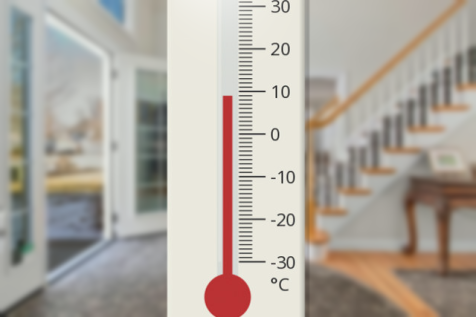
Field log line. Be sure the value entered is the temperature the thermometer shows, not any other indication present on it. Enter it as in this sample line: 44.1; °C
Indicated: 9; °C
